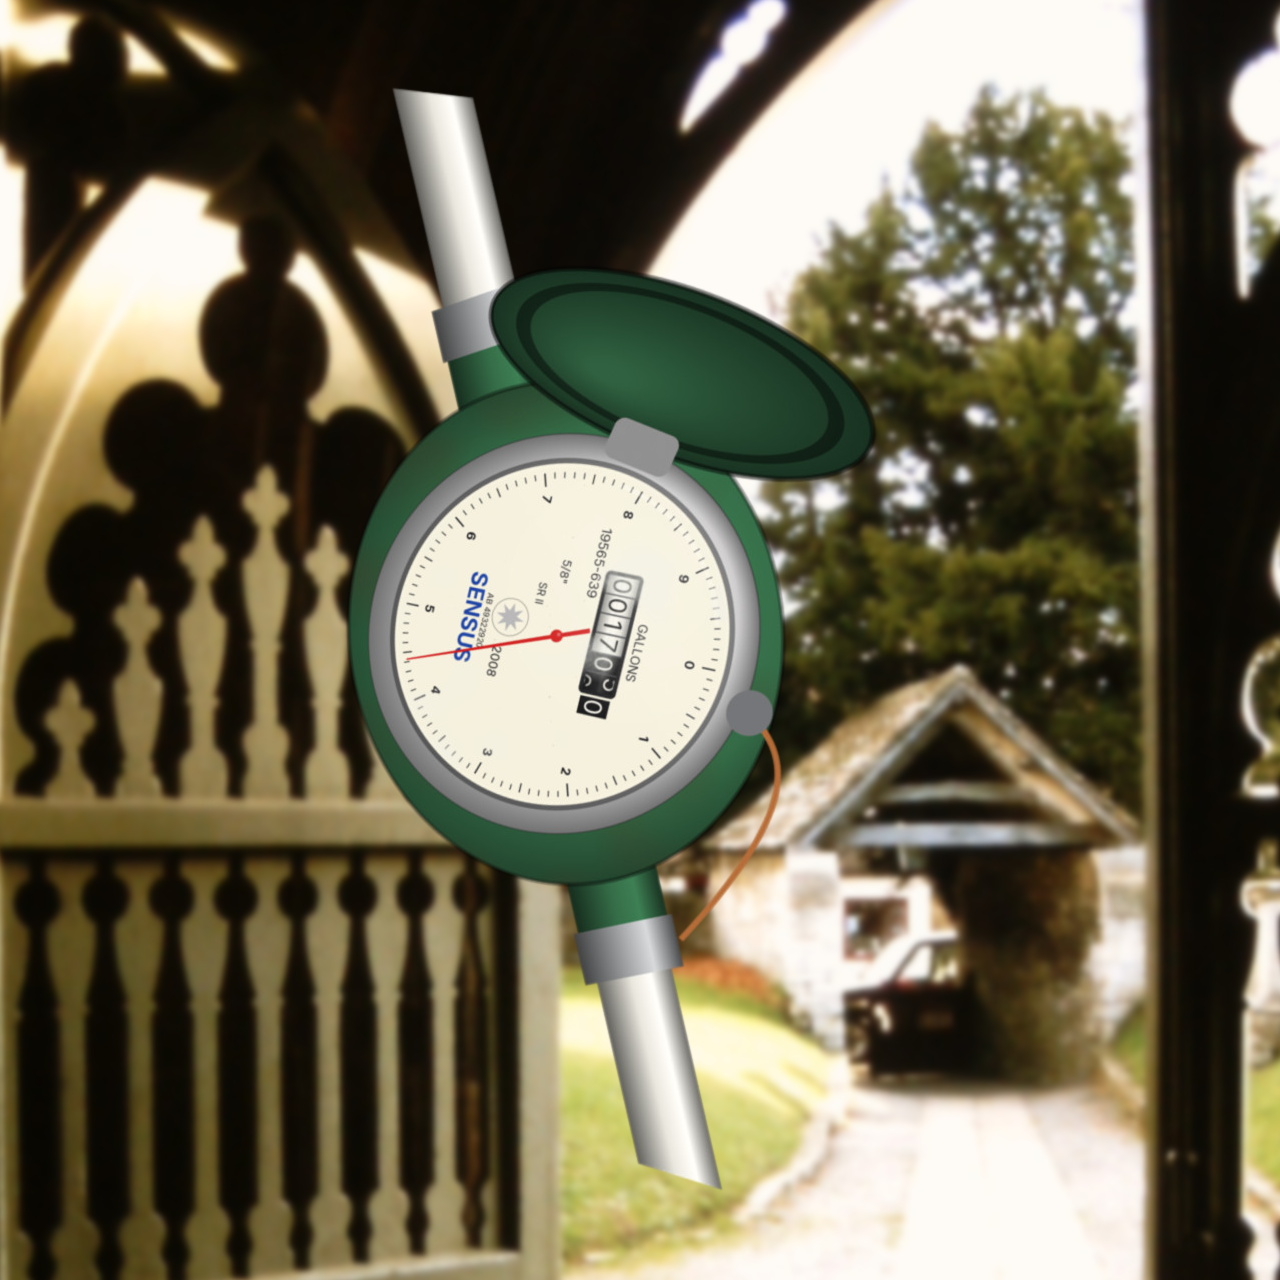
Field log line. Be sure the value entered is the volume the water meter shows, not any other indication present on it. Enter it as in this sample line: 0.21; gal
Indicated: 17054.4; gal
